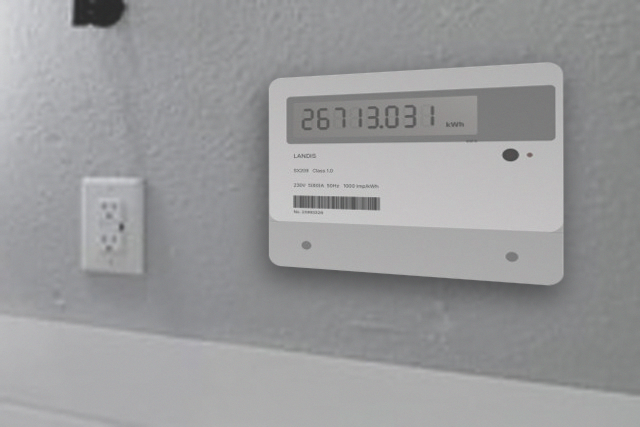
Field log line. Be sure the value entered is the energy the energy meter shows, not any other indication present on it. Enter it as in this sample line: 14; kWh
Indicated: 26713.031; kWh
